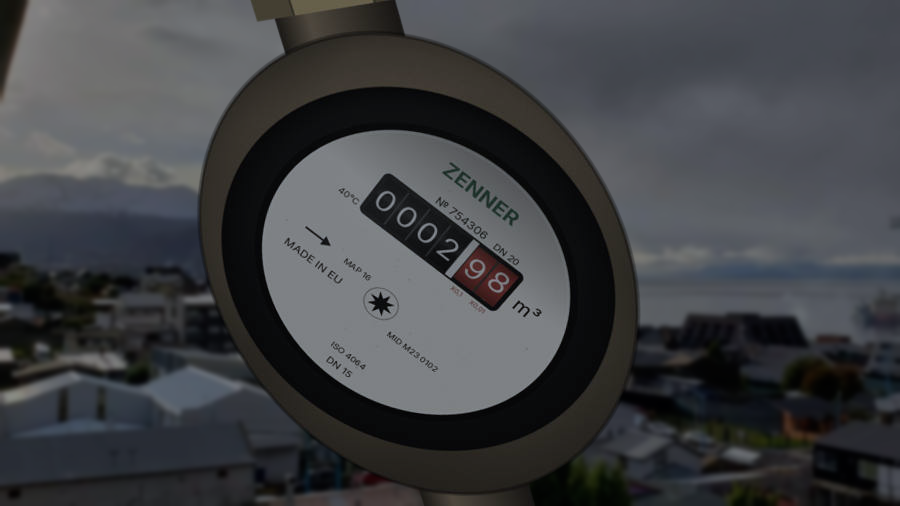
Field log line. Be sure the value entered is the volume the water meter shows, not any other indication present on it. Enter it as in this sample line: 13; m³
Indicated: 2.98; m³
